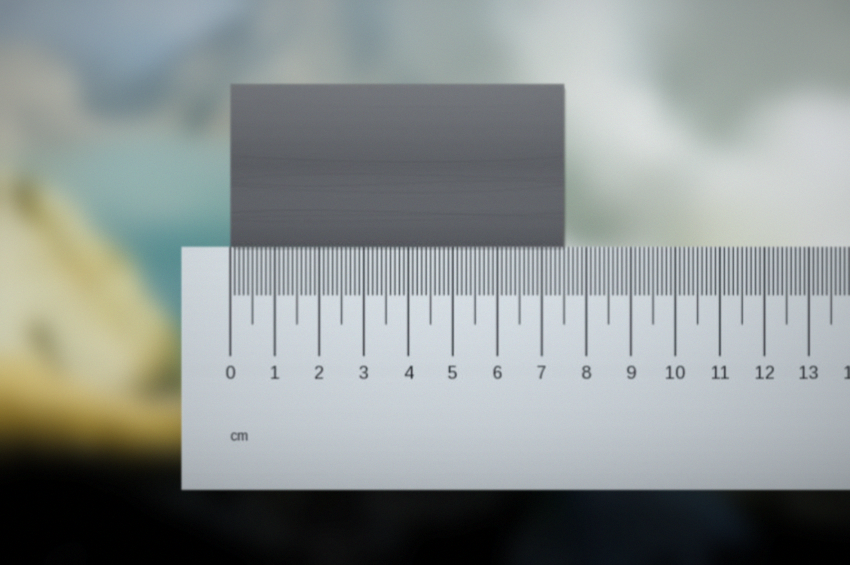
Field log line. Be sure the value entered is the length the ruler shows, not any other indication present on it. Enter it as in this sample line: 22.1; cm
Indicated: 7.5; cm
